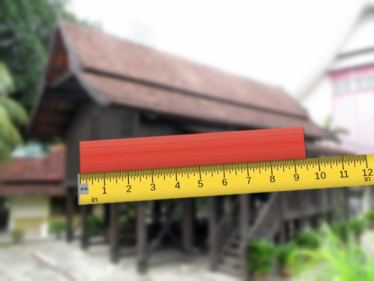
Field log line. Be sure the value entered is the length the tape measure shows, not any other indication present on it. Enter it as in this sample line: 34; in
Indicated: 9.5; in
